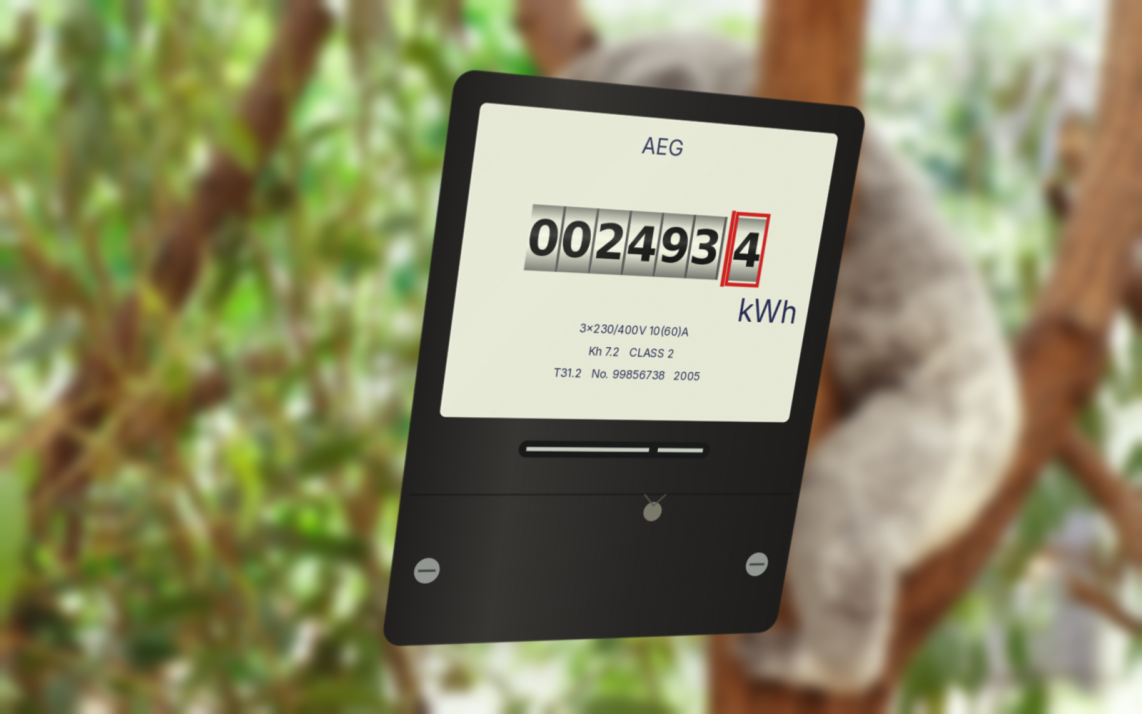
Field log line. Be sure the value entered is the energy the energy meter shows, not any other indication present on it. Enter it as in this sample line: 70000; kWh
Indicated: 2493.4; kWh
